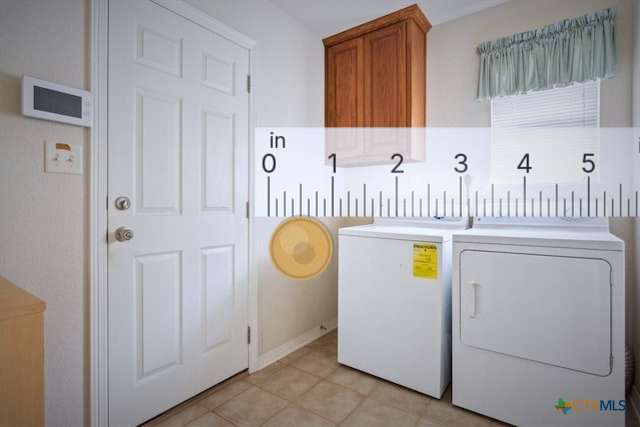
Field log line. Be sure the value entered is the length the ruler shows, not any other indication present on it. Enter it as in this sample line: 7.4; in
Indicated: 1; in
